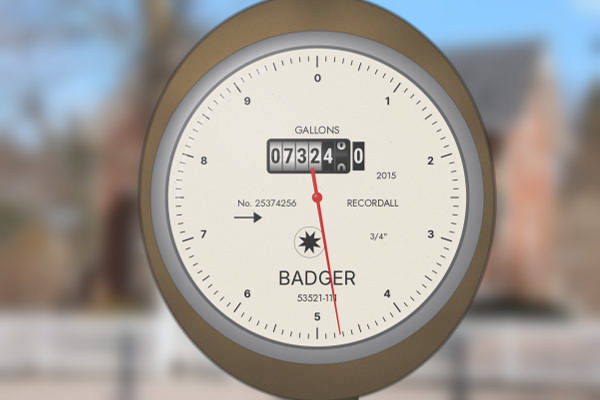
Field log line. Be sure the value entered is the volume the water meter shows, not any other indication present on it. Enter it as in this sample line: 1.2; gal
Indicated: 732484.7; gal
